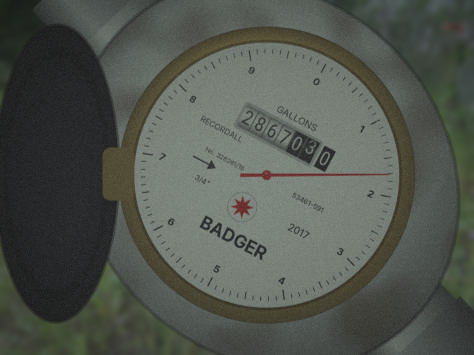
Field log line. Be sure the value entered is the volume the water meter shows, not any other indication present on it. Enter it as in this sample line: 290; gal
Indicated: 2867031.7; gal
